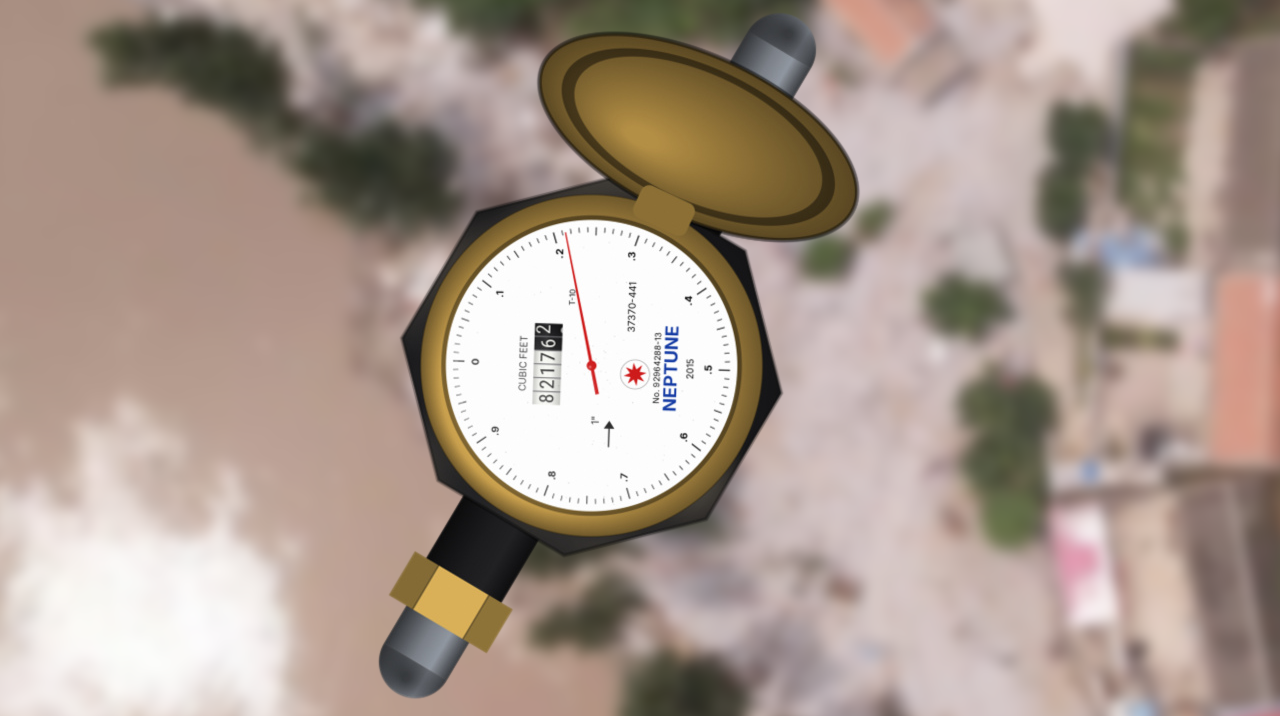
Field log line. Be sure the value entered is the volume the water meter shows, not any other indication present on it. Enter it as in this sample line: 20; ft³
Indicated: 821762.21; ft³
